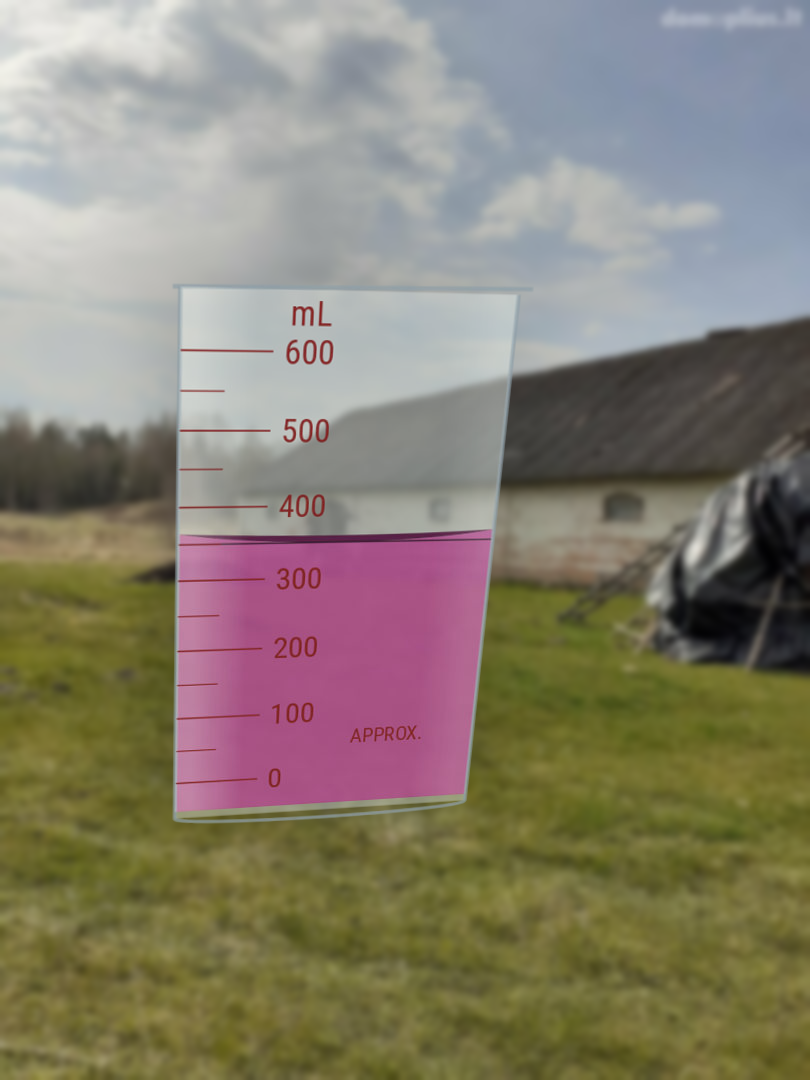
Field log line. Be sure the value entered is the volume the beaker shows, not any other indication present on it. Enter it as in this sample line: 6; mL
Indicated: 350; mL
